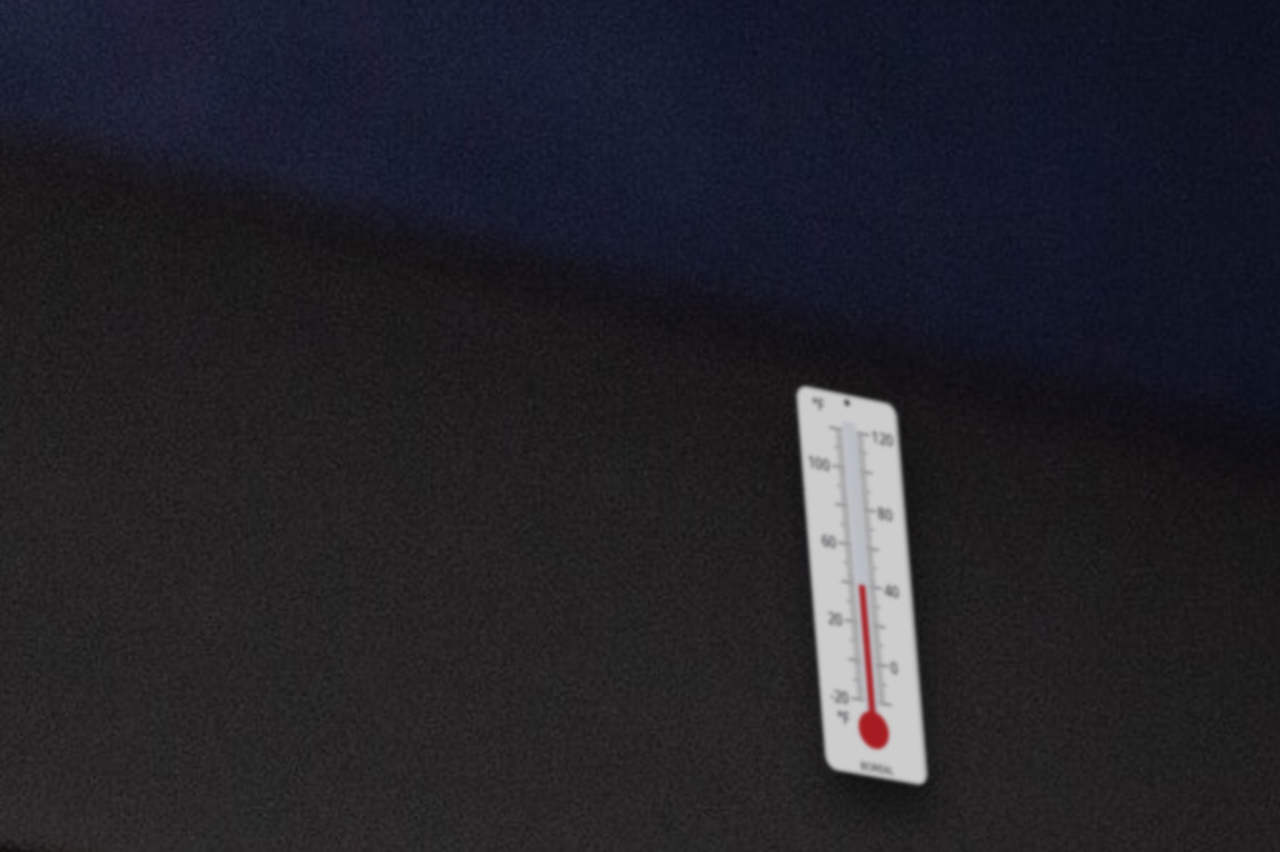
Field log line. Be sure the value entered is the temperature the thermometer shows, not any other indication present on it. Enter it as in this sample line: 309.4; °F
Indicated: 40; °F
